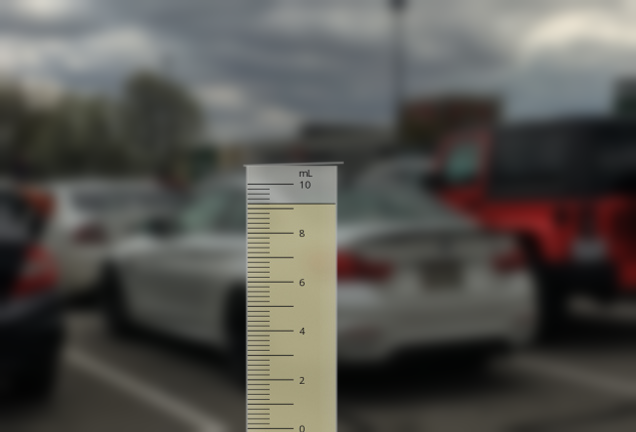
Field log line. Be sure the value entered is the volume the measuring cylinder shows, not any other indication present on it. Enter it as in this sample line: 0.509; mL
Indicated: 9.2; mL
